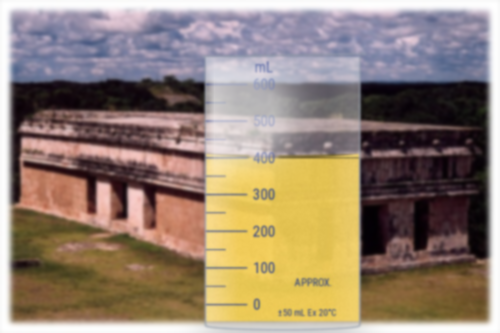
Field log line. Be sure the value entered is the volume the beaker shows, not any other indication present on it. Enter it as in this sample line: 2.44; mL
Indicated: 400; mL
